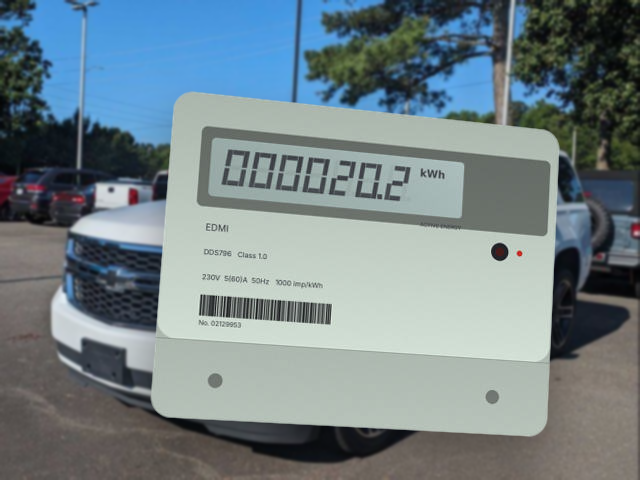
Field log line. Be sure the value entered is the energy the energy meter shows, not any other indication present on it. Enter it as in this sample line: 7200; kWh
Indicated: 20.2; kWh
